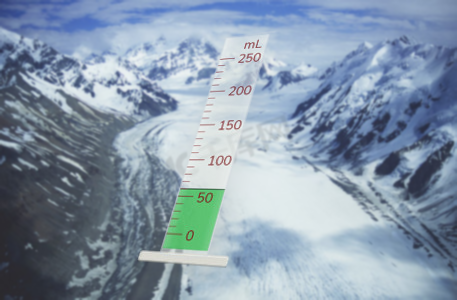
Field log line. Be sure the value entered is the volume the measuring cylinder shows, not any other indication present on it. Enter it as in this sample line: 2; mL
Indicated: 60; mL
